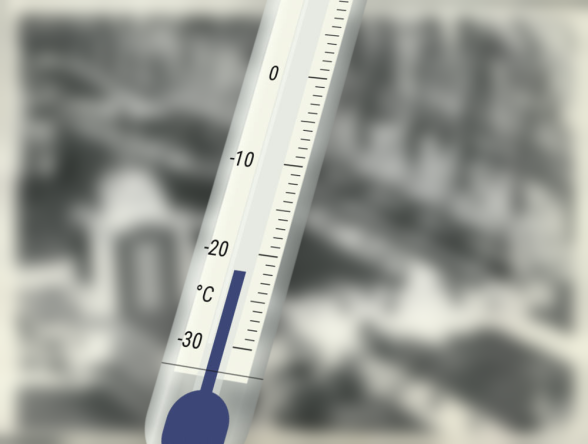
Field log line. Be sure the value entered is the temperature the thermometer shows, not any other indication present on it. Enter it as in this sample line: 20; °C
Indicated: -22; °C
